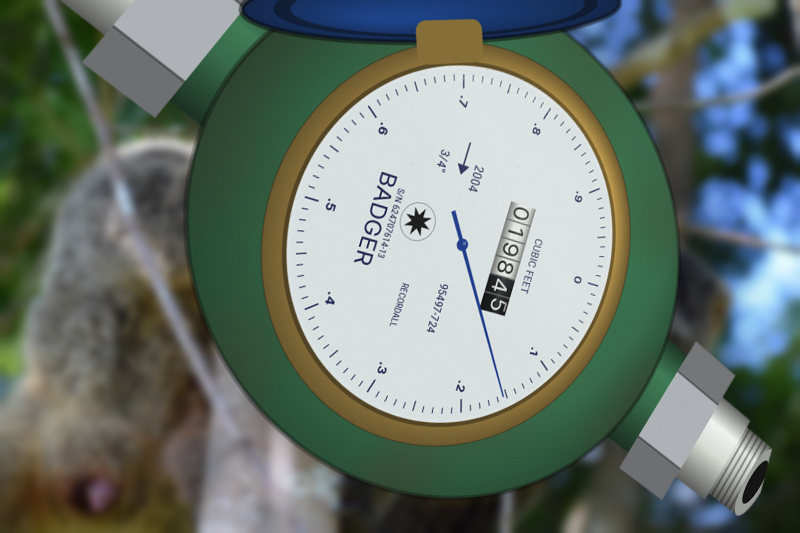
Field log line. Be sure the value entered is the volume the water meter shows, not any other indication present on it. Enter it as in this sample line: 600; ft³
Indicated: 19845.15; ft³
